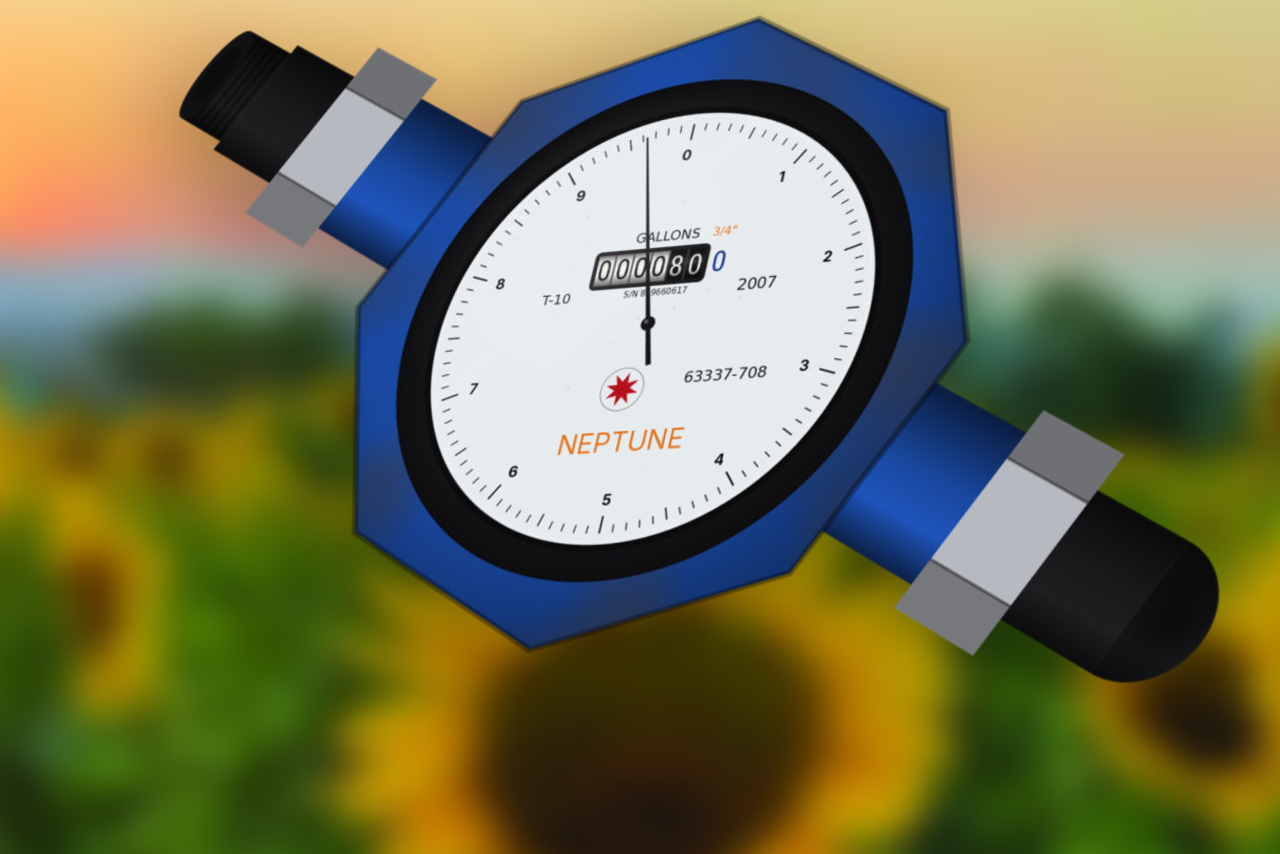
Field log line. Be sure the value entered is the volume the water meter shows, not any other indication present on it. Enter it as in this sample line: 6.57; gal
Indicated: 799.6; gal
